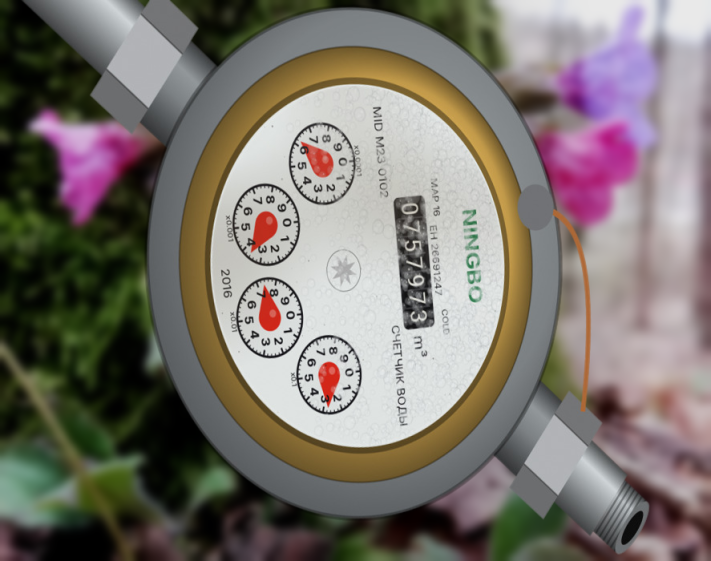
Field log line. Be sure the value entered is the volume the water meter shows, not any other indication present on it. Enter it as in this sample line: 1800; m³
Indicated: 757973.2736; m³
